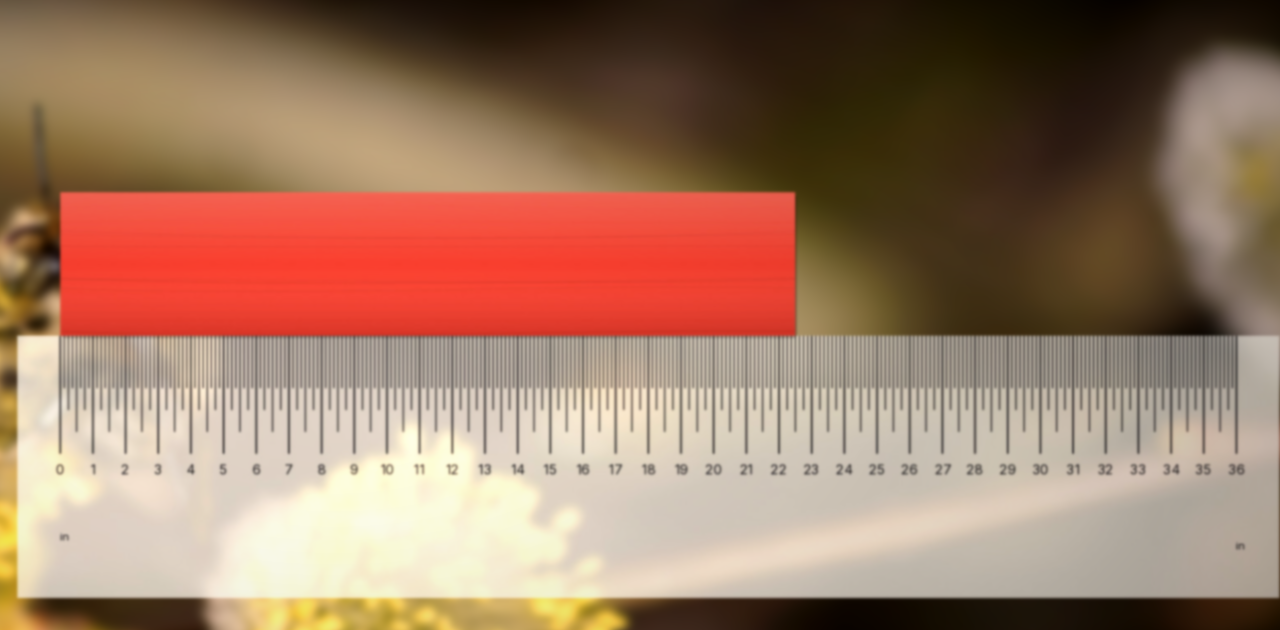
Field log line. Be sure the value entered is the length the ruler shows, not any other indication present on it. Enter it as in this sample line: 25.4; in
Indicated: 22.5; in
